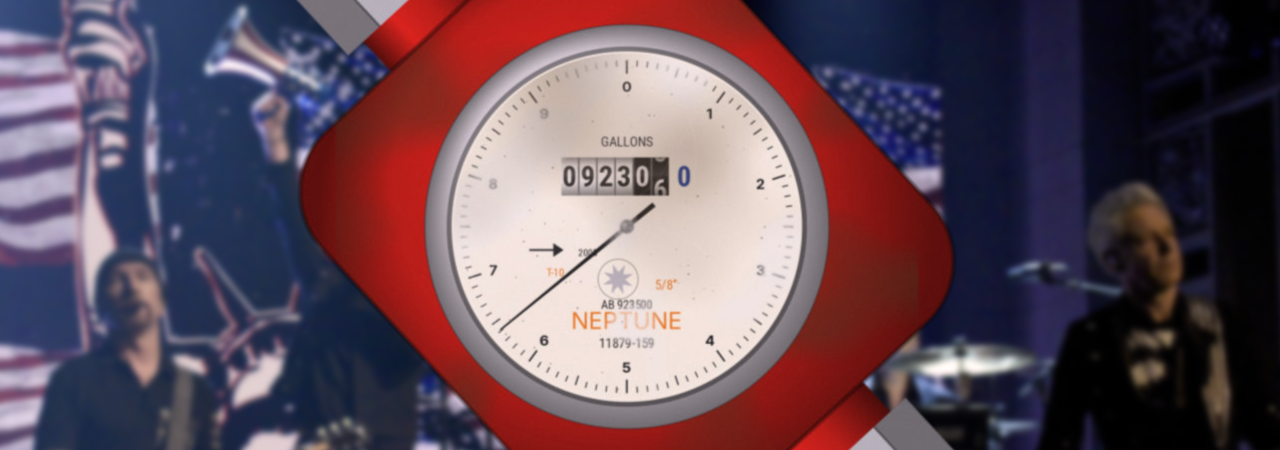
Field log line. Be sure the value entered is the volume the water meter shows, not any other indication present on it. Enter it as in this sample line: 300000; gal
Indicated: 923056.4; gal
